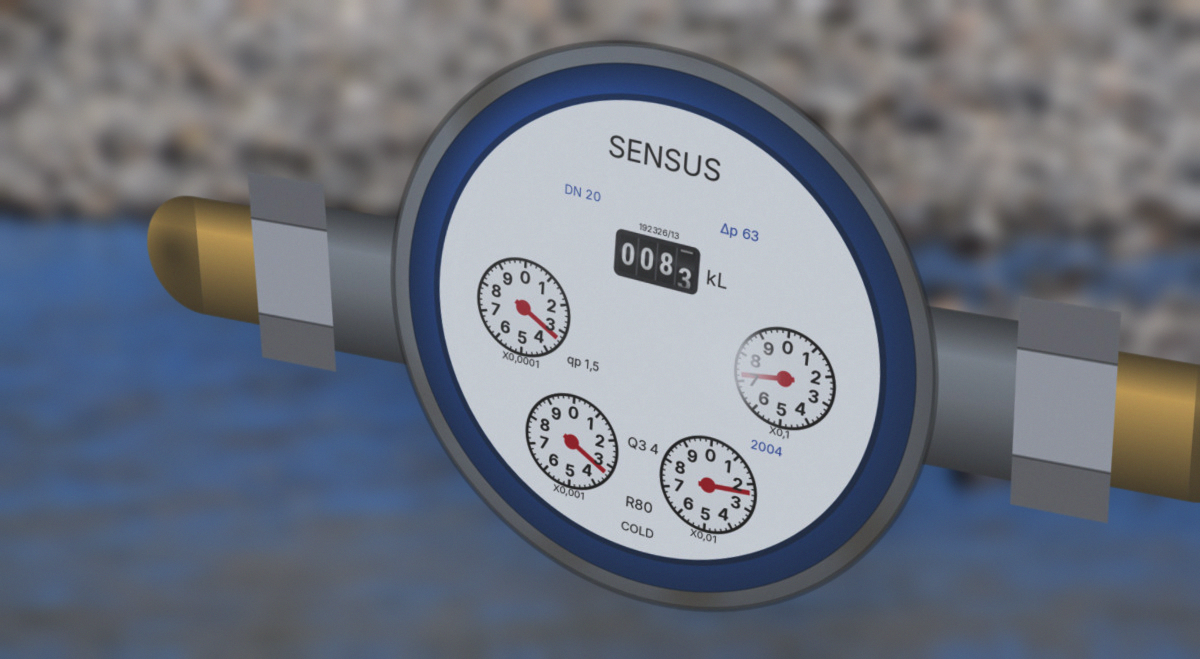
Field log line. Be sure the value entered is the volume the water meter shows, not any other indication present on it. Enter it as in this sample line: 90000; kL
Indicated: 82.7233; kL
